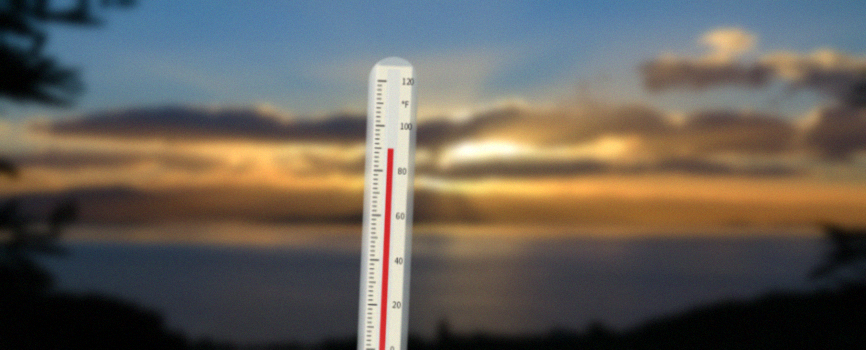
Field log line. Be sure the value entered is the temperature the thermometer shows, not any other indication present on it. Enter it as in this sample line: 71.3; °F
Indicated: 90; °F
